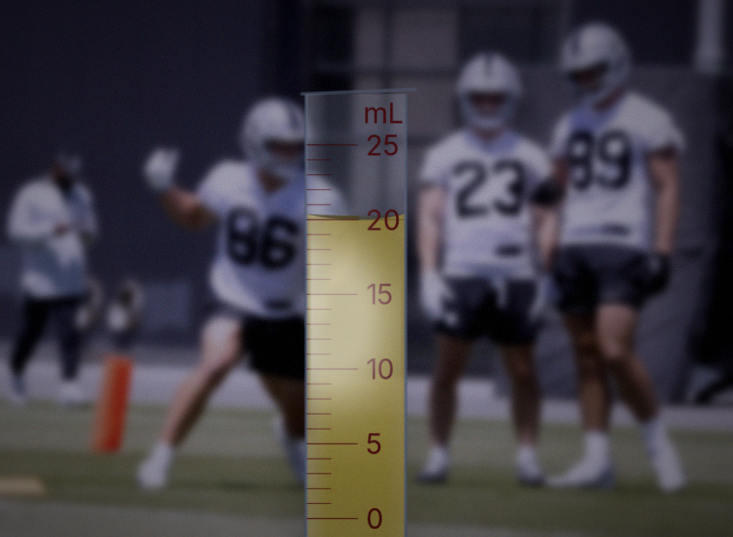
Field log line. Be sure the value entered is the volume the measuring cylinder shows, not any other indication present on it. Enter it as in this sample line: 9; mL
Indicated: 20; mL
